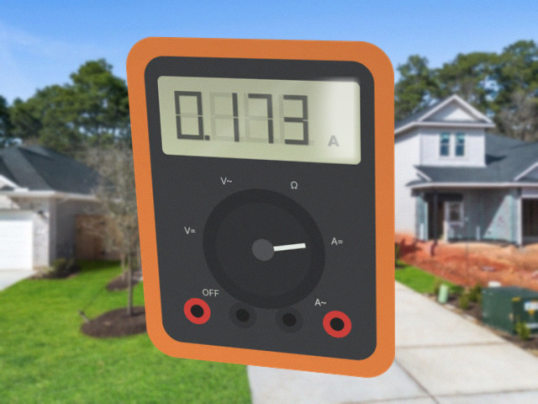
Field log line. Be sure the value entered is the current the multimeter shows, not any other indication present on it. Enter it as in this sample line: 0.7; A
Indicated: 0.173; A
